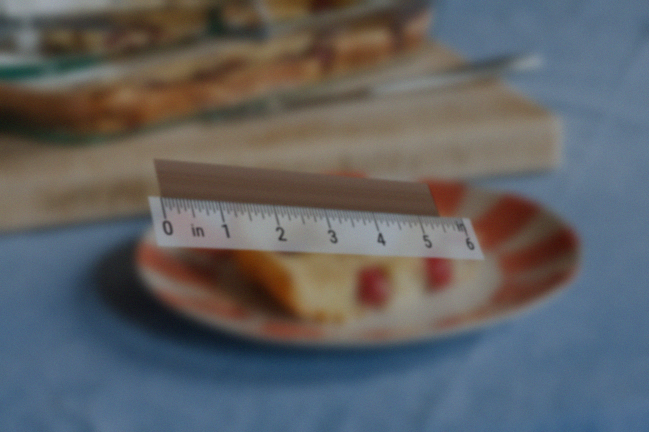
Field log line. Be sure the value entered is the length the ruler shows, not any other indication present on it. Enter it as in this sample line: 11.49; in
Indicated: 5.5; in
